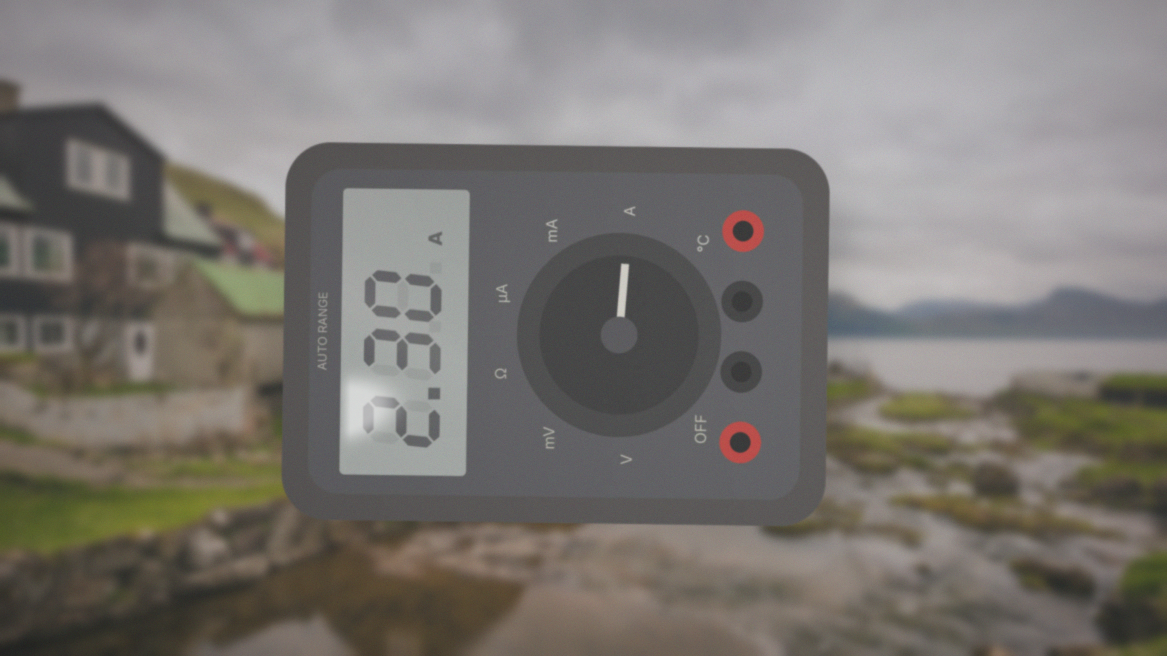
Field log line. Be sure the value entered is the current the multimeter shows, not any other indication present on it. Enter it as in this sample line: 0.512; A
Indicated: 2.30; A
